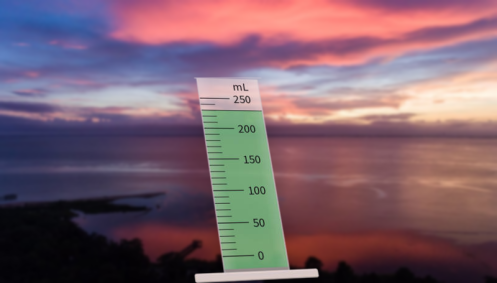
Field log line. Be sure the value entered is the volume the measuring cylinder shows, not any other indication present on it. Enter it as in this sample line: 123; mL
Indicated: 230; mL
